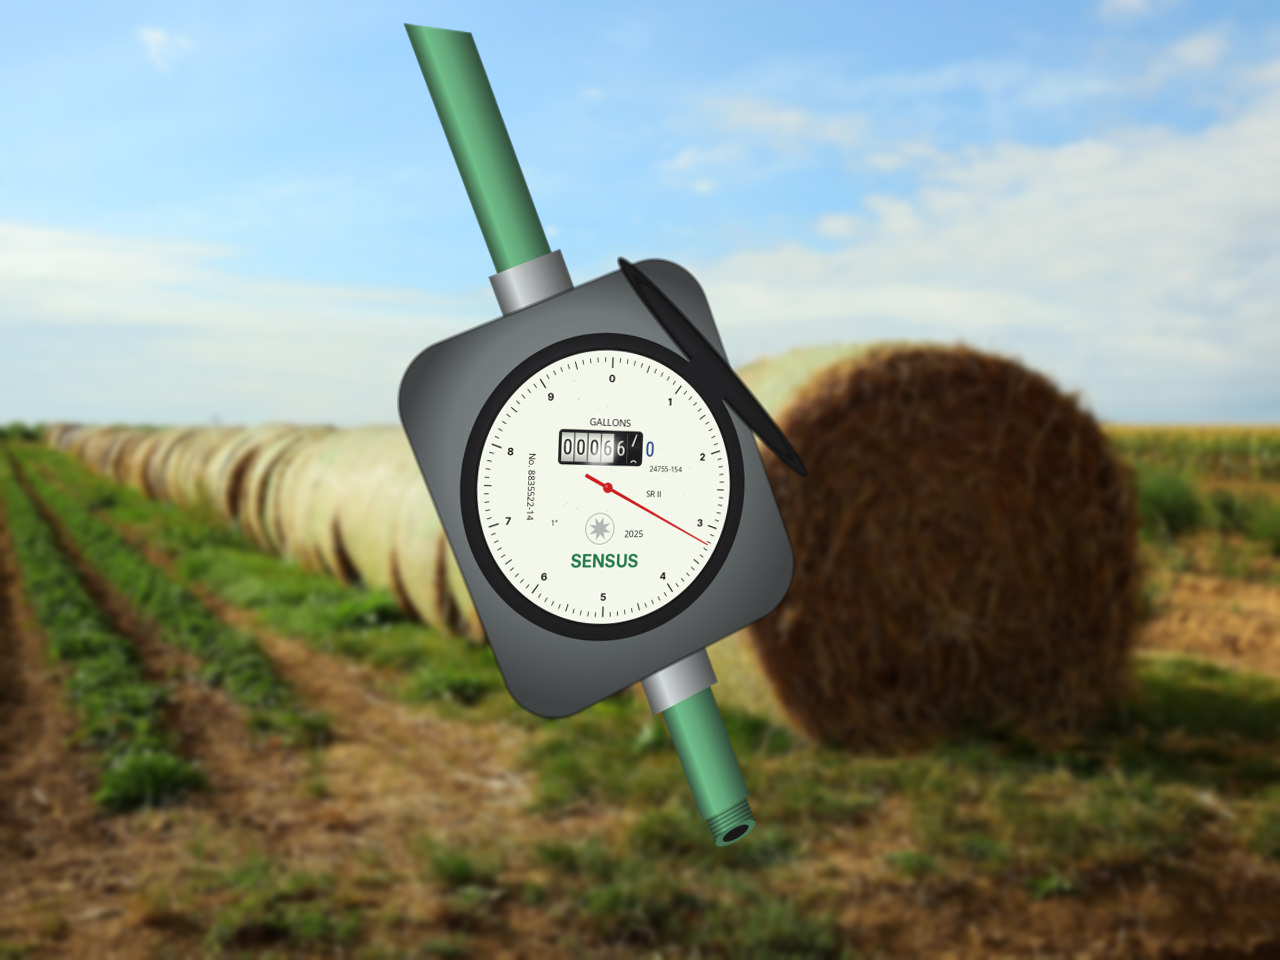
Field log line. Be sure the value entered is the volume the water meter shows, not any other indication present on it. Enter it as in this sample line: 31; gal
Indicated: 6673.2; gal
